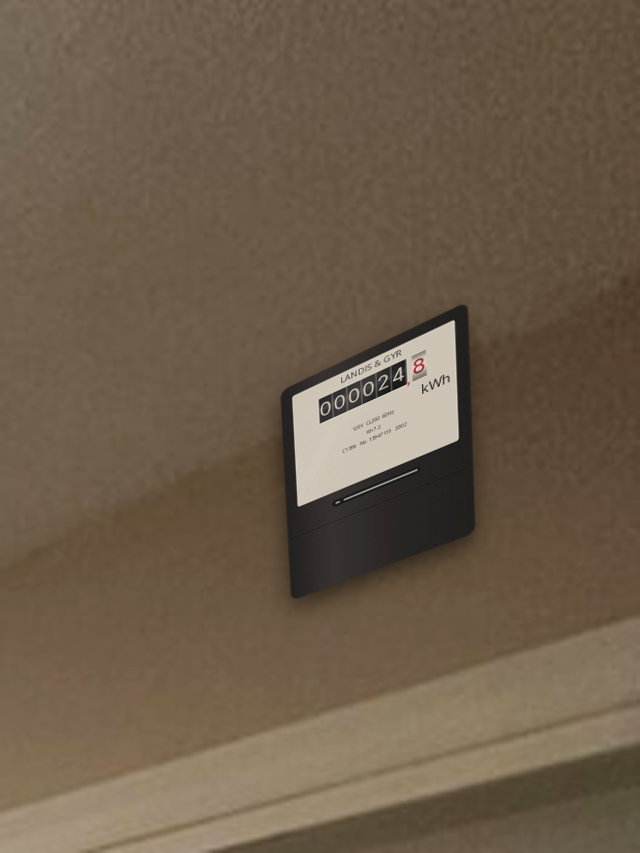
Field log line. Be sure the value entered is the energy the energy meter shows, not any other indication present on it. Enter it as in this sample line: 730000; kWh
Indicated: 24.8; kWh
